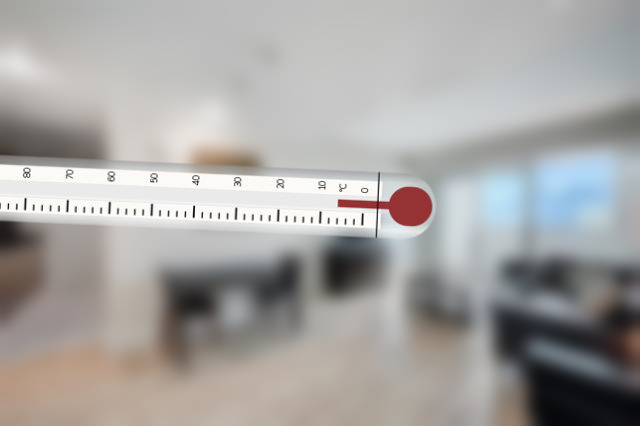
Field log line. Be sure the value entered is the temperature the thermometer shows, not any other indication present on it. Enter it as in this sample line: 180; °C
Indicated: 6; °C
